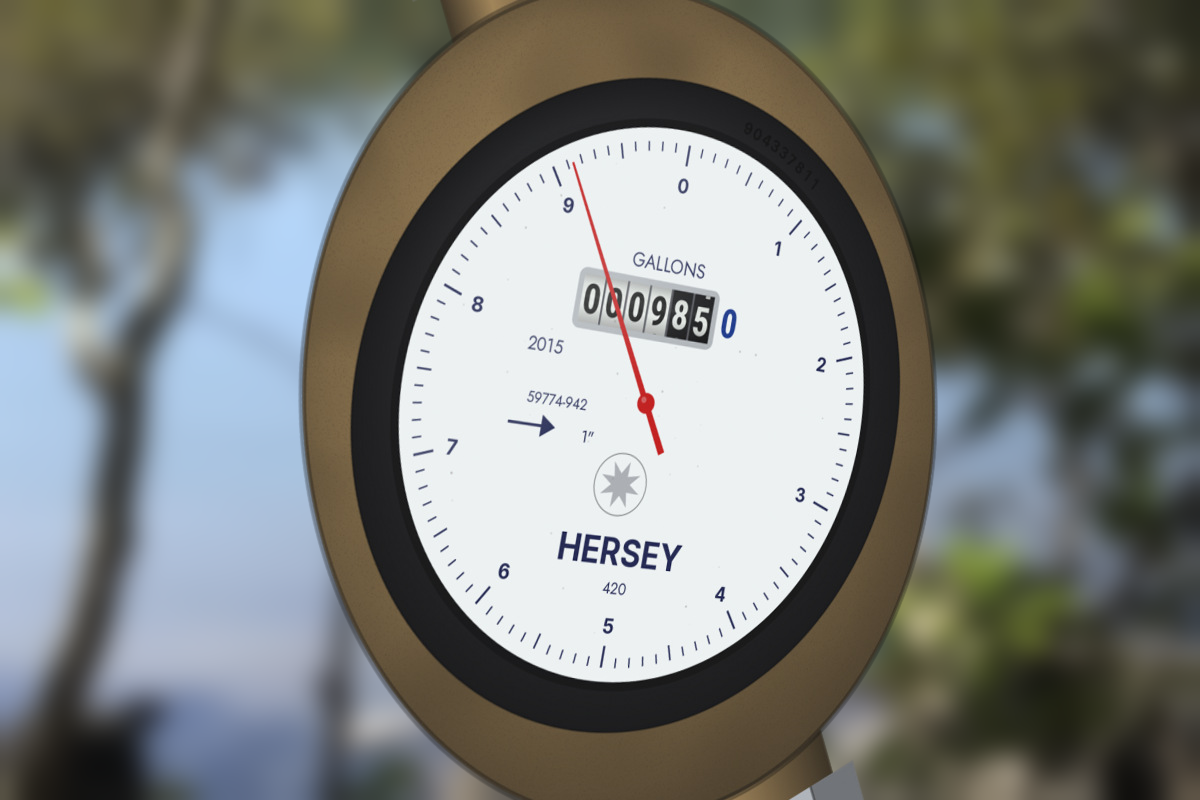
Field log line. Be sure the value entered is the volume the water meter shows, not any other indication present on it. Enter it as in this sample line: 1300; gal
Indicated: 9849.1; gal
